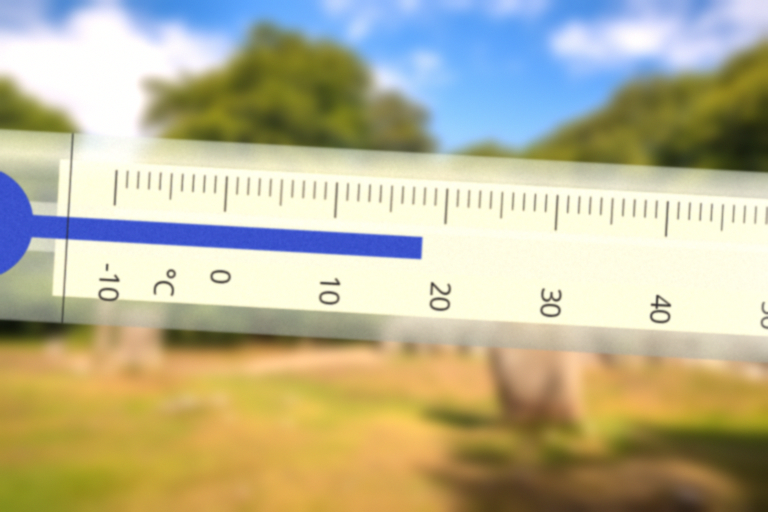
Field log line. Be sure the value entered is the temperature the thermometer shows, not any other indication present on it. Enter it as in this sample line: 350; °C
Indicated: 18; °C
